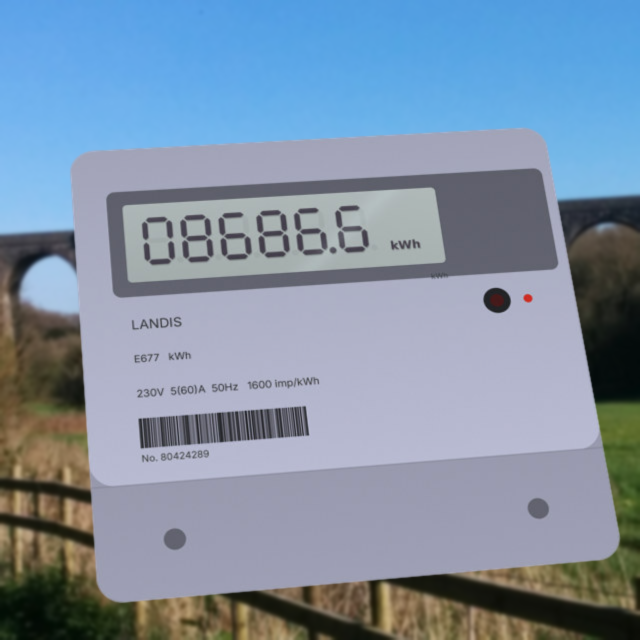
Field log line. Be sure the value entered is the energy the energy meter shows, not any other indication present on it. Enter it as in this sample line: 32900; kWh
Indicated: 8686.6; kWh
